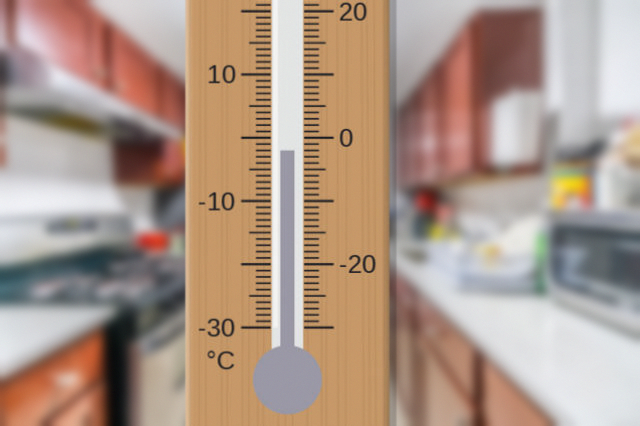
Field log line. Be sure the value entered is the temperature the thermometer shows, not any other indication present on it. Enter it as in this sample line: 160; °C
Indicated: -2; °C
